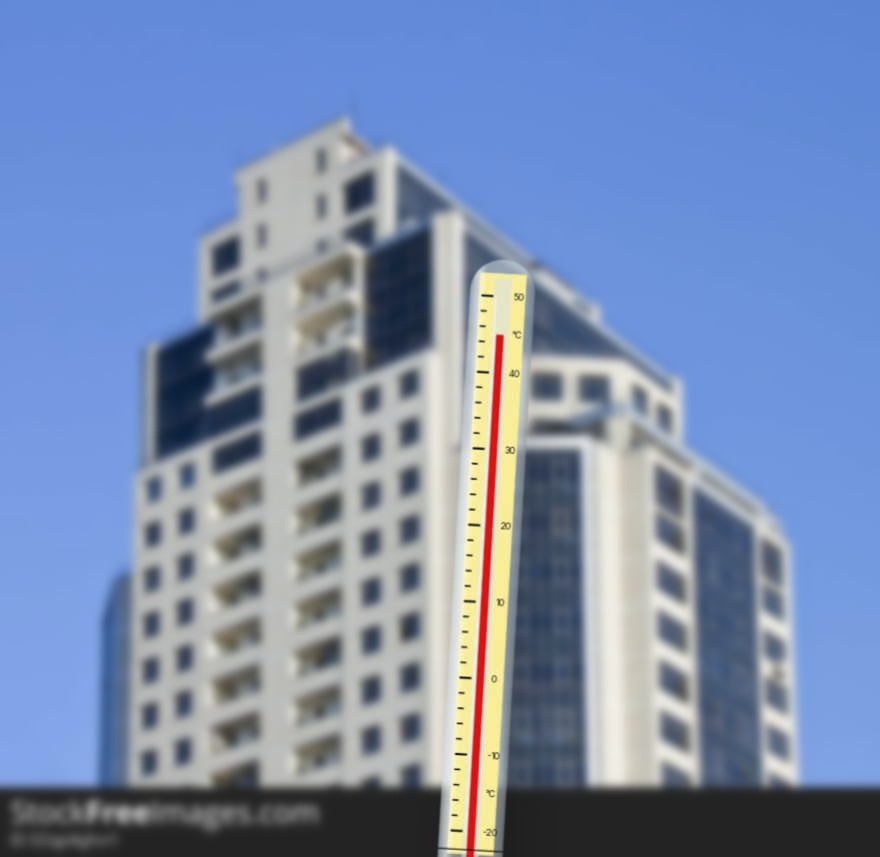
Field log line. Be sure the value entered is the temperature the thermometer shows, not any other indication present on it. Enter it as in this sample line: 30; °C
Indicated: 45; °C
